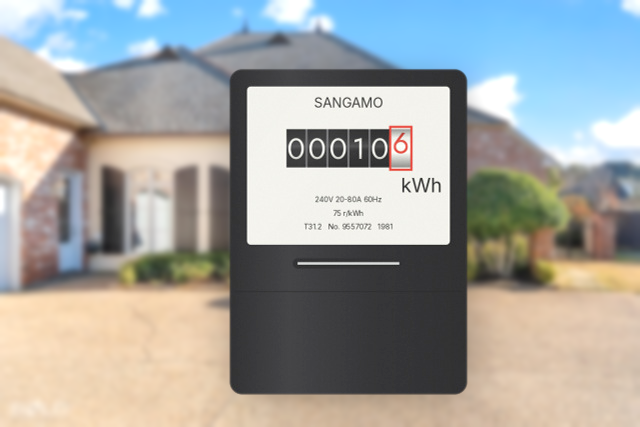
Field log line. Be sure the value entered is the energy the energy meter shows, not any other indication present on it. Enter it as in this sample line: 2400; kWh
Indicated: 10.6; kWh
